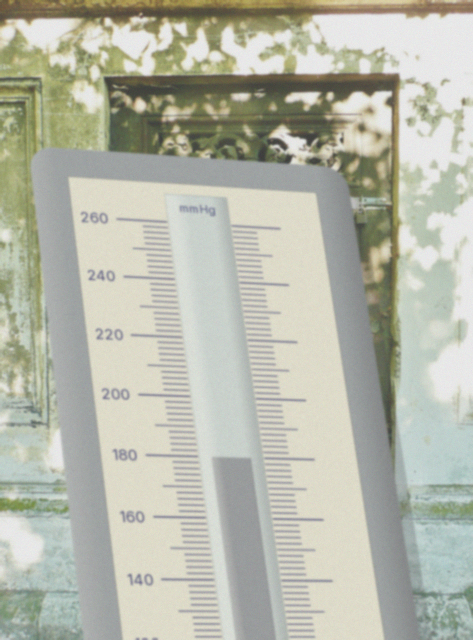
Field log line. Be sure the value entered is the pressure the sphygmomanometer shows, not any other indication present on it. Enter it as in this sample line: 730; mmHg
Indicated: 180; mmHg
